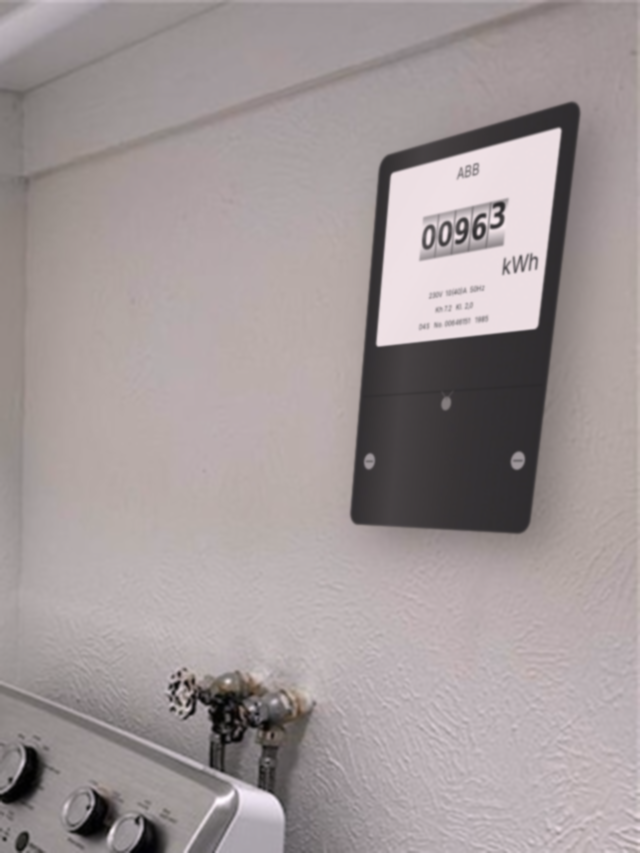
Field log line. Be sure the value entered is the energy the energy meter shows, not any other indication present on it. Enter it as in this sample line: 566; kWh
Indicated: 963; kWh
